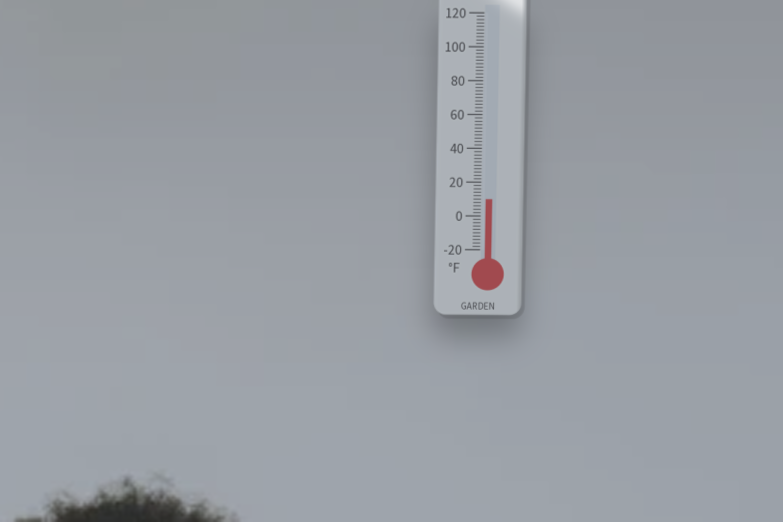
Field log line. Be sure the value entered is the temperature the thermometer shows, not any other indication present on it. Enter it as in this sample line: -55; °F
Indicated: 10; °F
